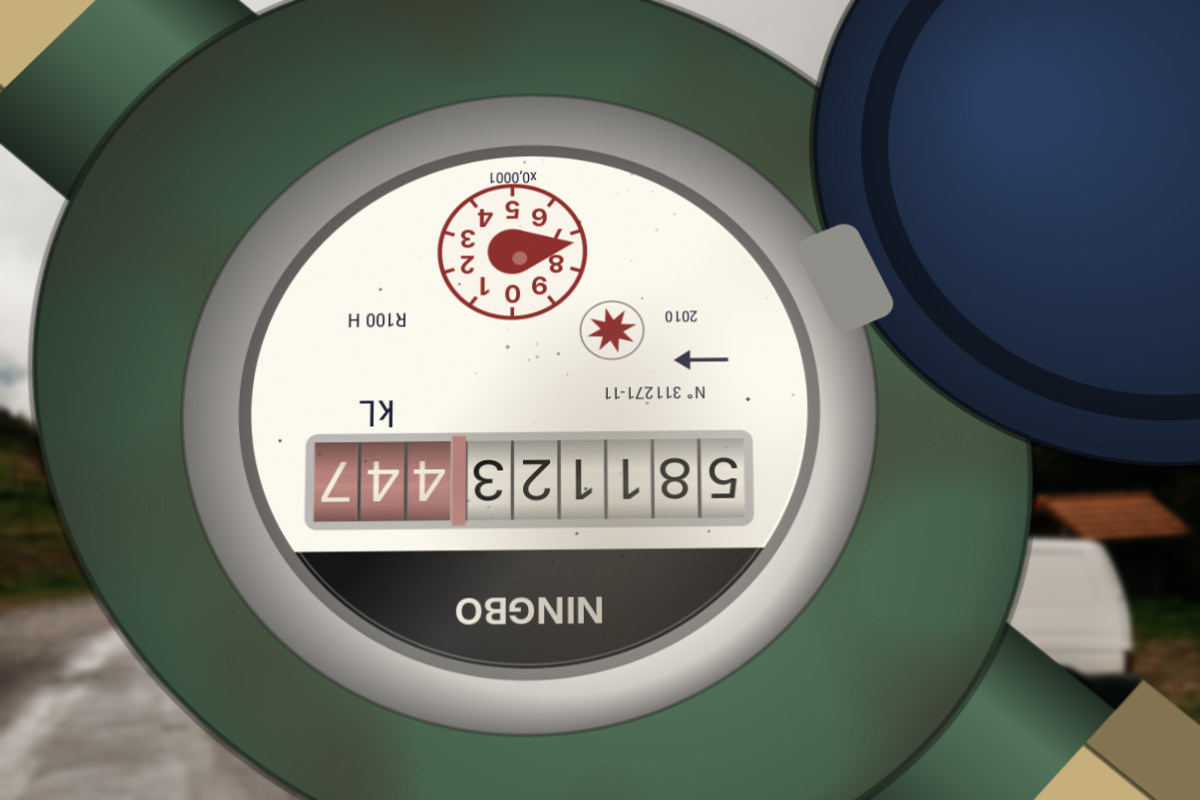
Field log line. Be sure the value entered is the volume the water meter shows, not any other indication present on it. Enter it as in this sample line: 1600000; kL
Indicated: 581123.4477; kL
